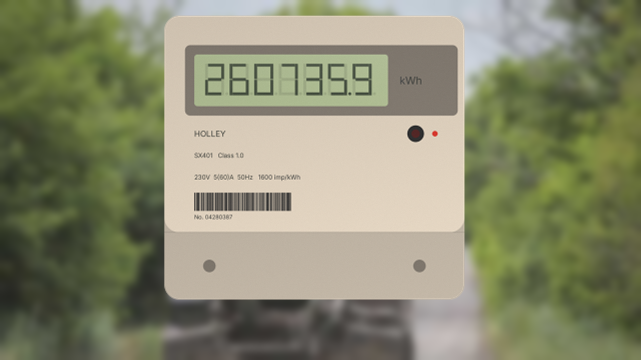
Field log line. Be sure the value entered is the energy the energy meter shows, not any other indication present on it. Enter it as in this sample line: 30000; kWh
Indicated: 260735.9; kWh
